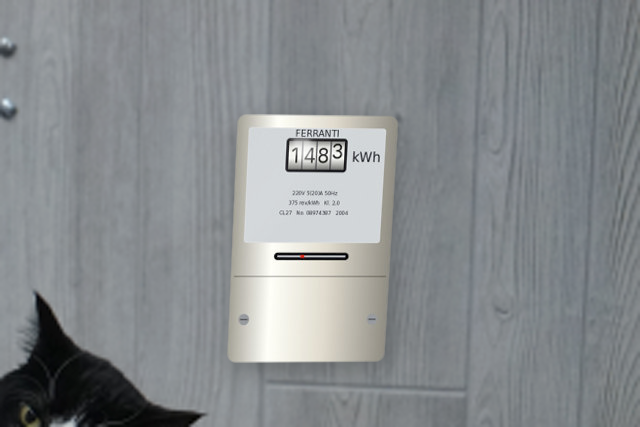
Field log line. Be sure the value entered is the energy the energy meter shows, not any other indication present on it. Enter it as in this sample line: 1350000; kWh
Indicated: 1483; kWh
